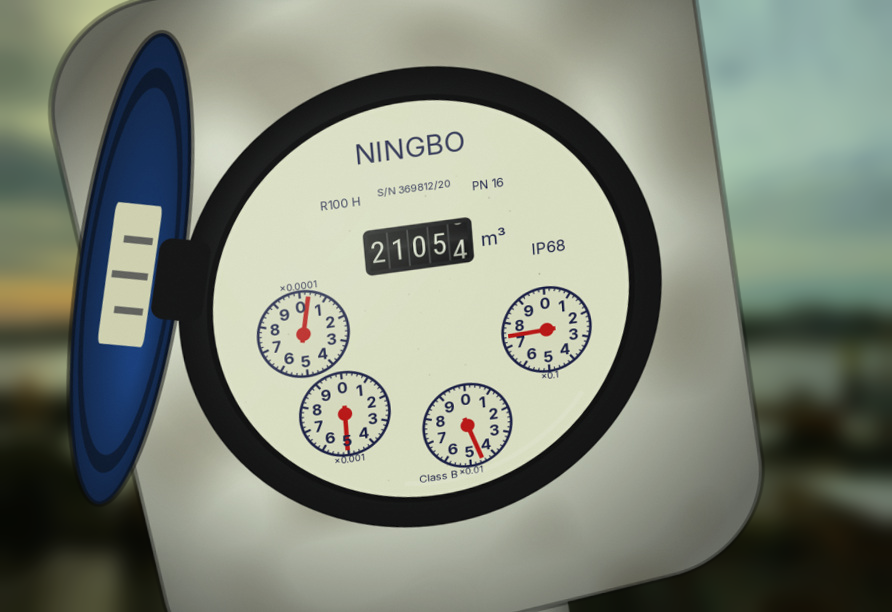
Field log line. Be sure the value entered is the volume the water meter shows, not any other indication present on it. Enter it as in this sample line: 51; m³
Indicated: 21053.7450; m³
